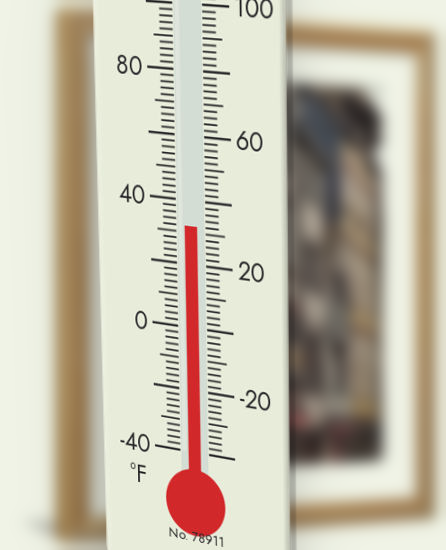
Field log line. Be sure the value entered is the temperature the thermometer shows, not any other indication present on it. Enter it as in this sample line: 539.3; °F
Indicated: 32; °F
